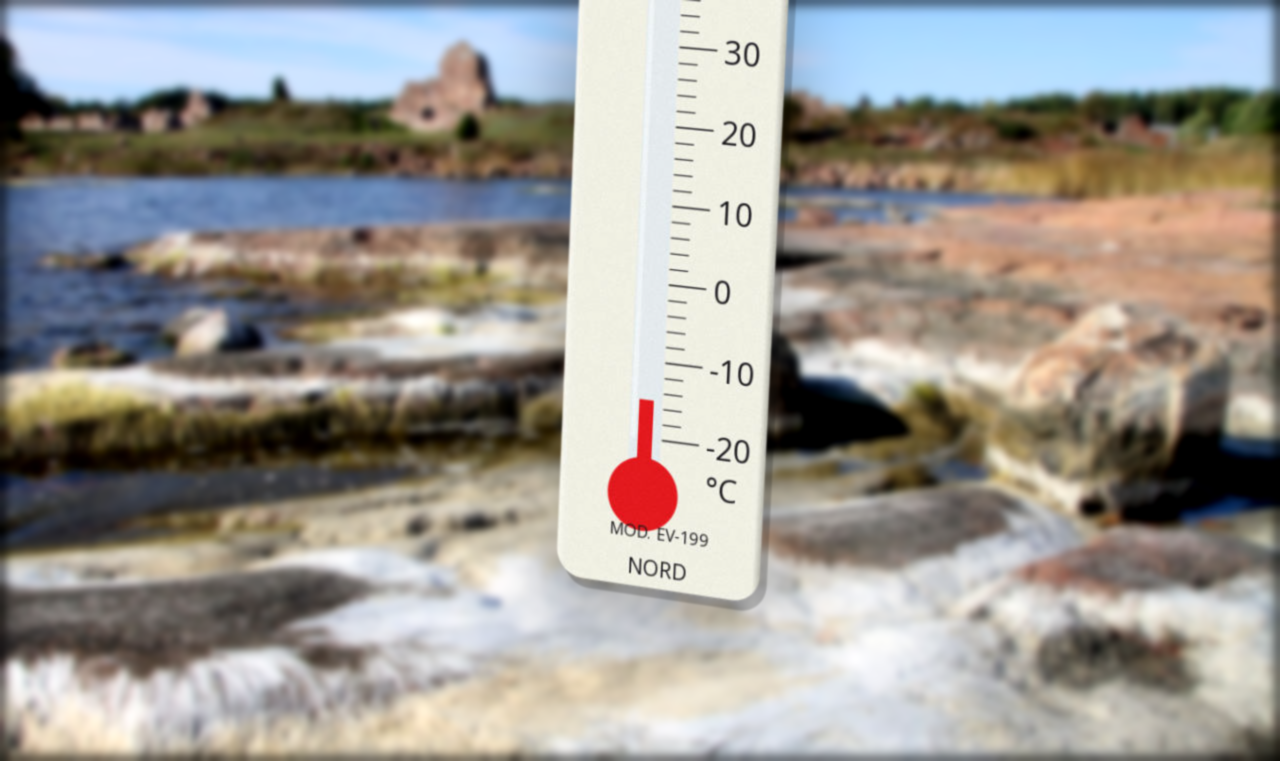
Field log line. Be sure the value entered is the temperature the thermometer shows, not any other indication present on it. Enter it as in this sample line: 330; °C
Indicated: -15; °C
